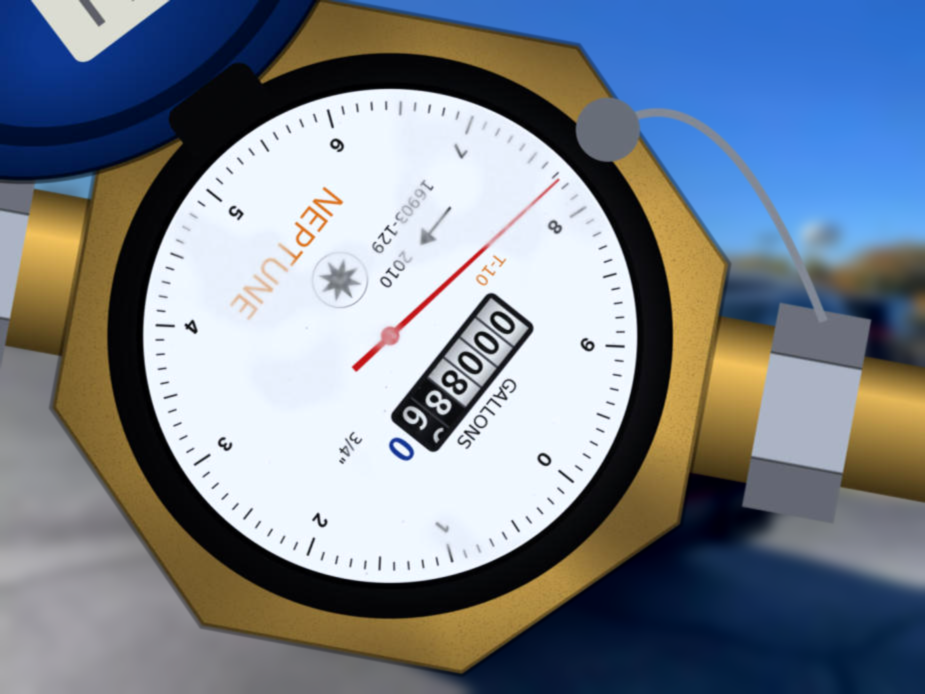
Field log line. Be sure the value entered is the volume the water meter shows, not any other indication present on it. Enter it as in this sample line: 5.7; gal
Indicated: 8857.7; gal
